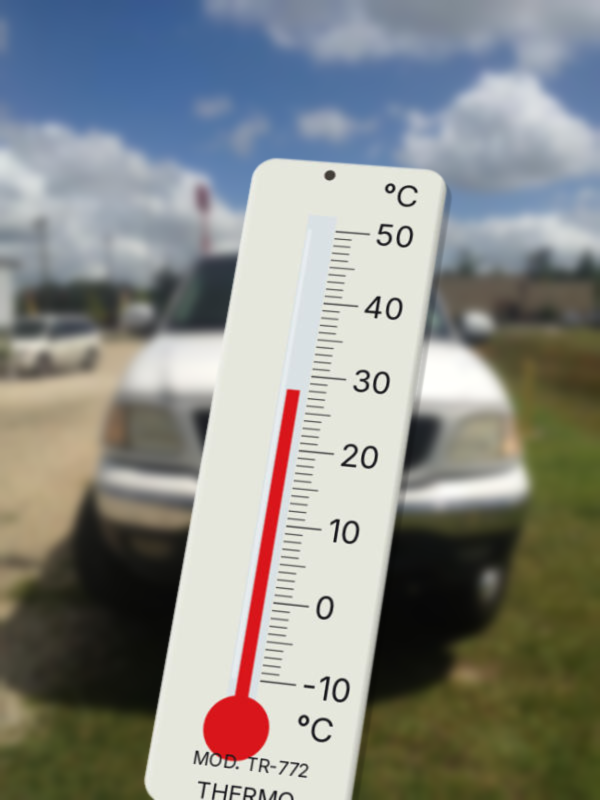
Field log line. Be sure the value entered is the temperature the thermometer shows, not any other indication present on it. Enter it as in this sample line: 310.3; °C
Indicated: 28; °C
